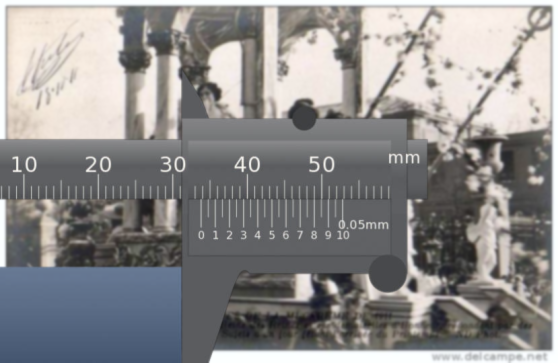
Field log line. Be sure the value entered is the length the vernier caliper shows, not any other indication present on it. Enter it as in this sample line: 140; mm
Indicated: 33.8; mm
